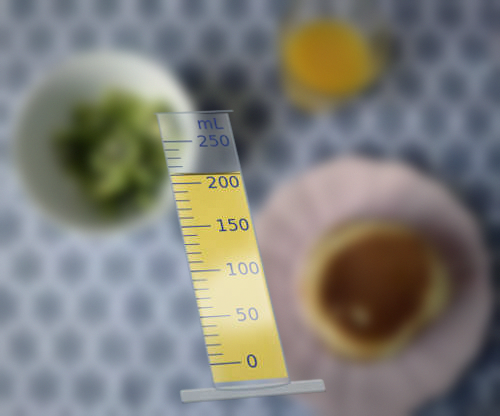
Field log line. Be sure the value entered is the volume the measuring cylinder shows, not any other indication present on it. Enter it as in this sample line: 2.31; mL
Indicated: 210; mL
